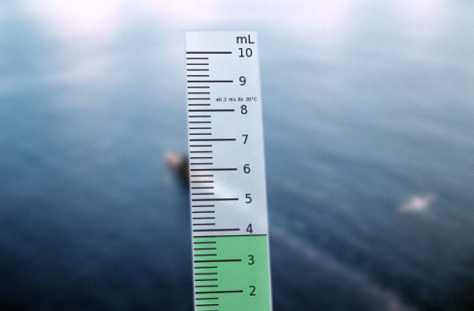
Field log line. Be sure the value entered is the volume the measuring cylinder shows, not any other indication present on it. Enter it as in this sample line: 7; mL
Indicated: 3.8; mL
